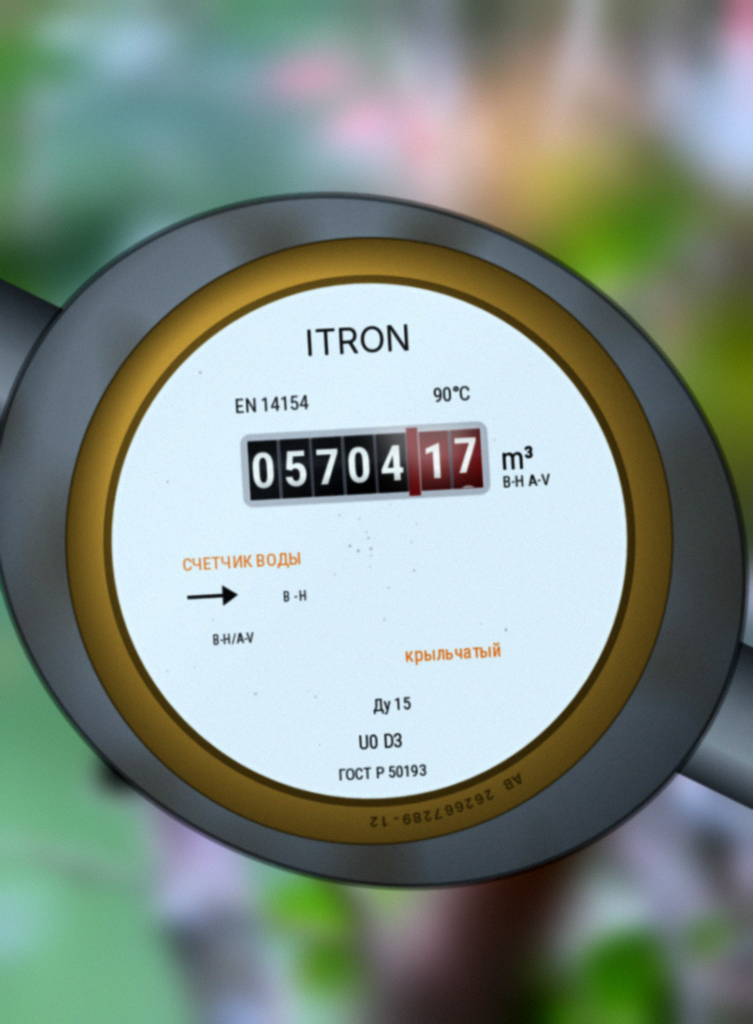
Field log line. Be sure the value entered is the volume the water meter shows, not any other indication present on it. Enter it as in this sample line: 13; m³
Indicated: 5704.17; m³
